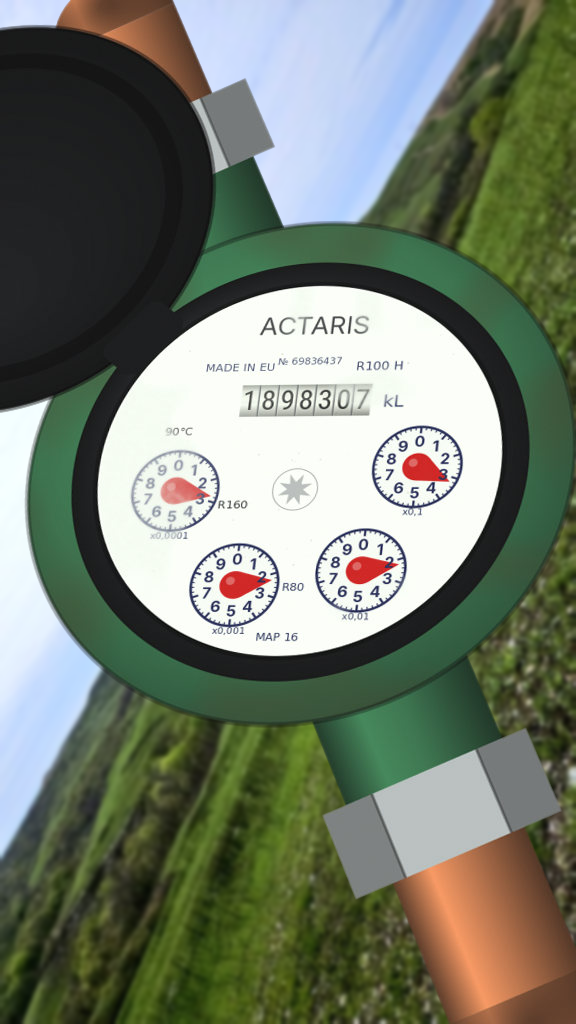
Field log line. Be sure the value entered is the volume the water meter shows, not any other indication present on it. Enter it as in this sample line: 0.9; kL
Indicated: 1898307.3222; kL
